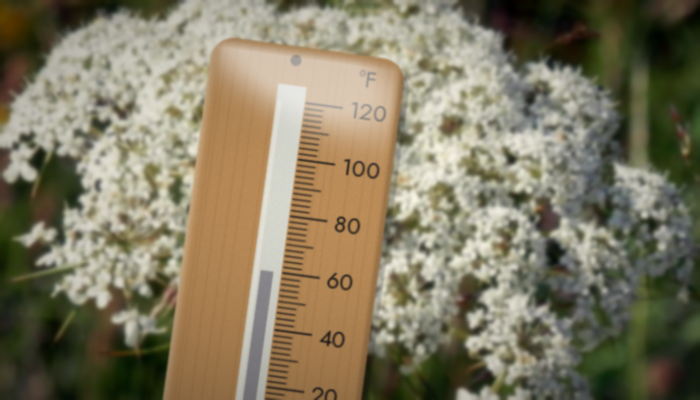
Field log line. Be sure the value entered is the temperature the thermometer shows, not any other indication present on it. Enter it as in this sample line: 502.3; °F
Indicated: 60; °F
